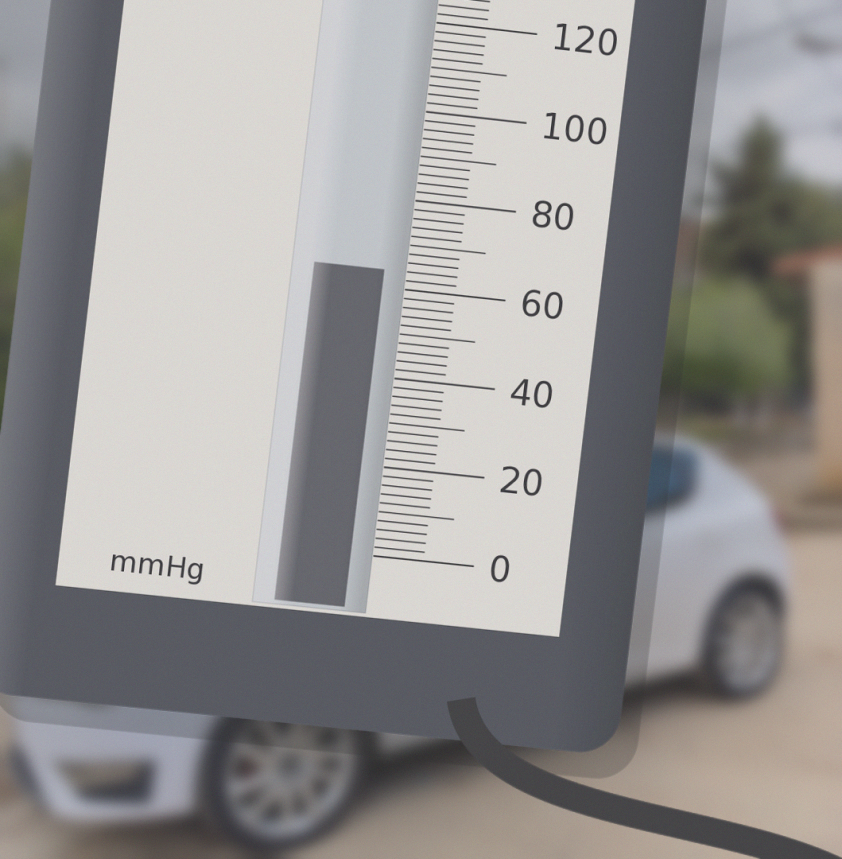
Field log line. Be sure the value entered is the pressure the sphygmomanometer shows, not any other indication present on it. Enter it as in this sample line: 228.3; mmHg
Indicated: 64; mmHg
